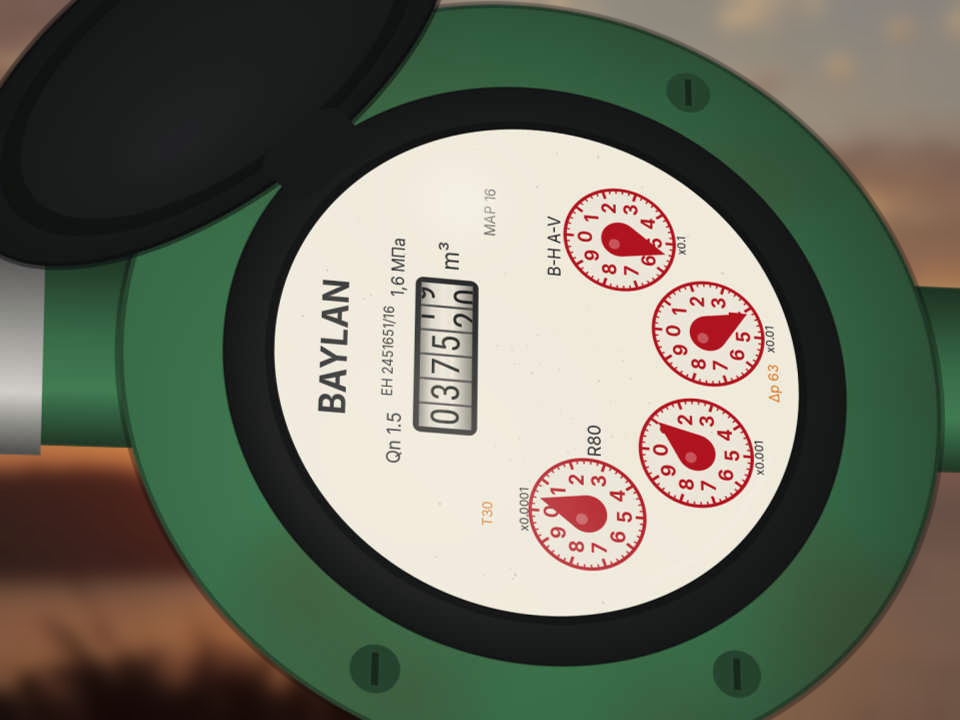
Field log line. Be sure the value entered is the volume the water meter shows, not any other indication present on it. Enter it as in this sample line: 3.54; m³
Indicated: 37519.5410; m³
